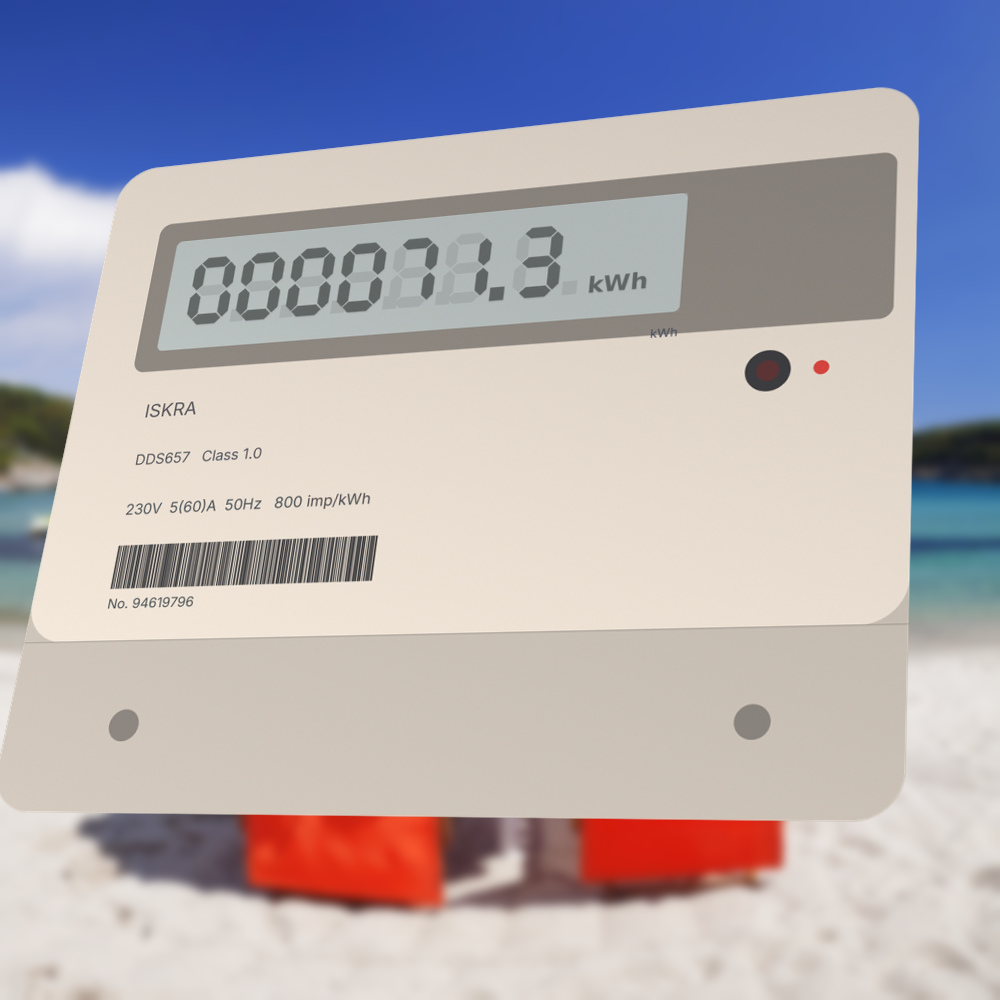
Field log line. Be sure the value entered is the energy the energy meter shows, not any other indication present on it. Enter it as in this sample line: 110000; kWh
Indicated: 71.3; kWh
